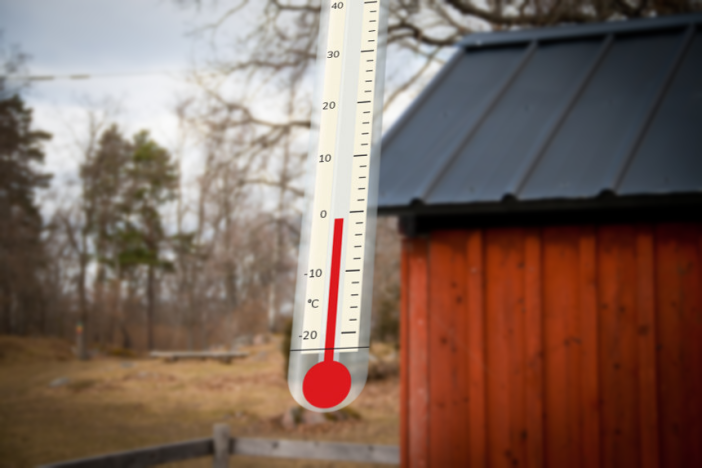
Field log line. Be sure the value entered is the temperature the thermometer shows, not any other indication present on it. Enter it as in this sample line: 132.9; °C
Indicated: -1; °C
